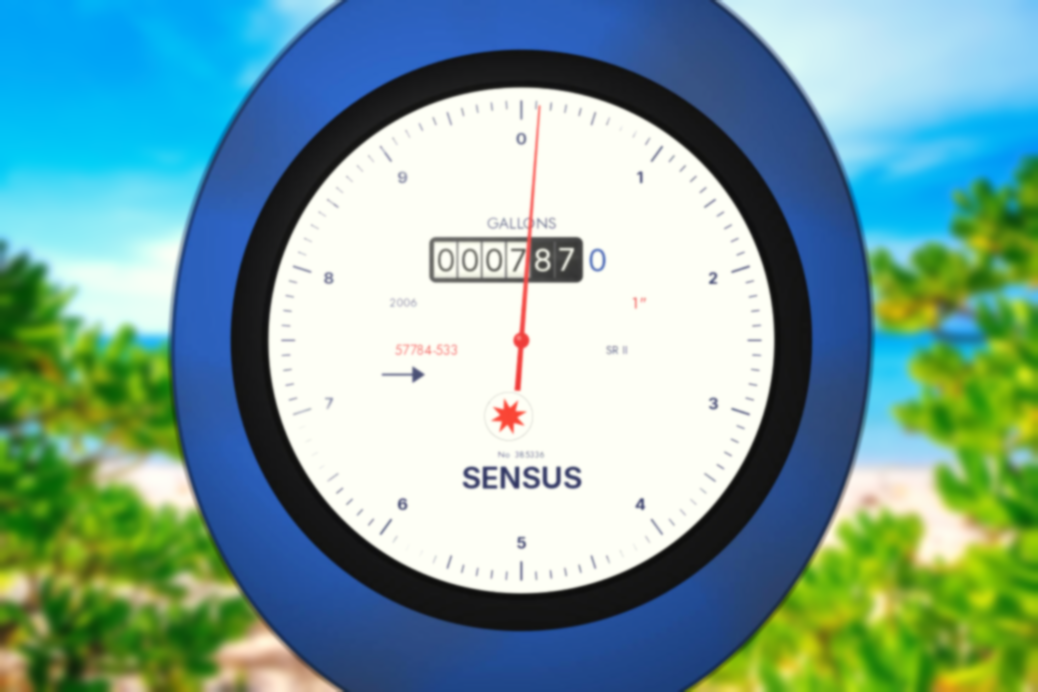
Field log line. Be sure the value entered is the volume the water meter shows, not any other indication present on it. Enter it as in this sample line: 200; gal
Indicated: 7870.1; gal
